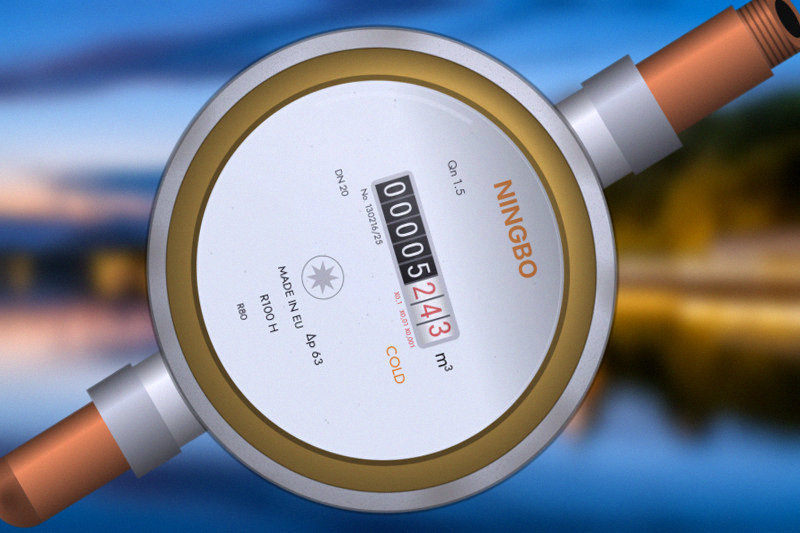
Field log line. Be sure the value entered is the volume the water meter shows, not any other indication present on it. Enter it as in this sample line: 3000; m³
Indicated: 5.243; m³
